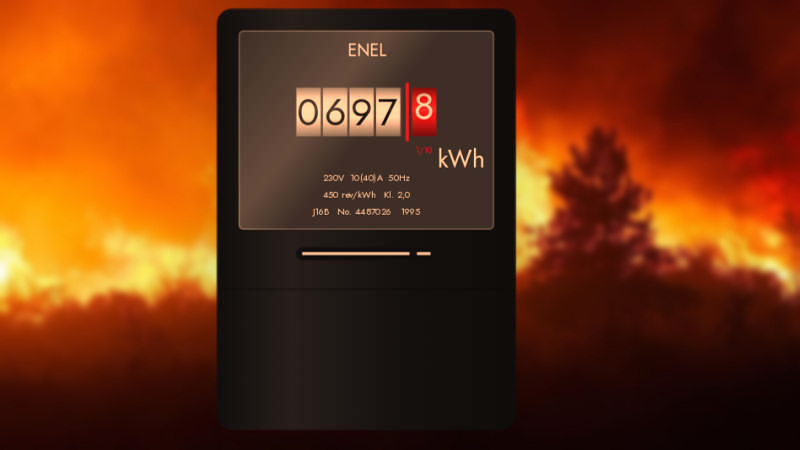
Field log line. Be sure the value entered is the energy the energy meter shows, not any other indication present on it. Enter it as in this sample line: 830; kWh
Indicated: 697.8; kWh
